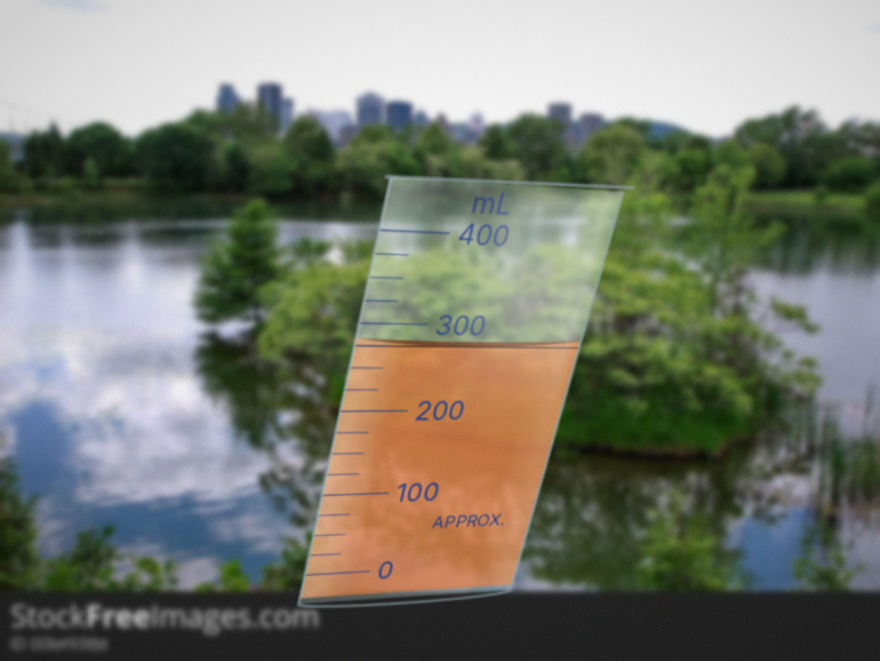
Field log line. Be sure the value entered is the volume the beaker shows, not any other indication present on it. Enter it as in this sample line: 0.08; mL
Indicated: 275; mL
